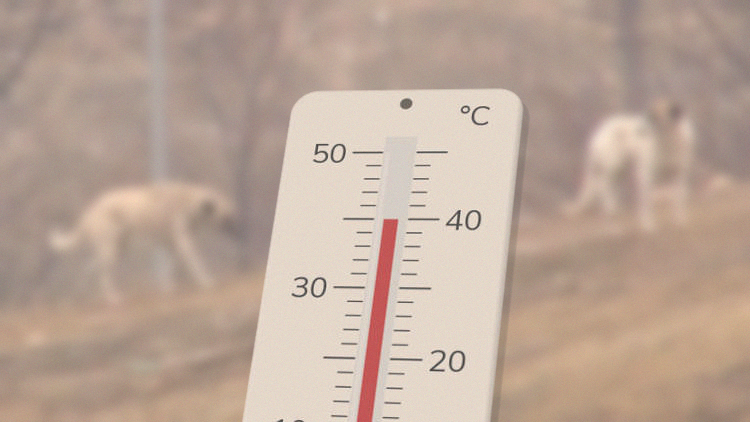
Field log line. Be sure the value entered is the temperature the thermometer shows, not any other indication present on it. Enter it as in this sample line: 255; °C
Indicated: 40; °C
